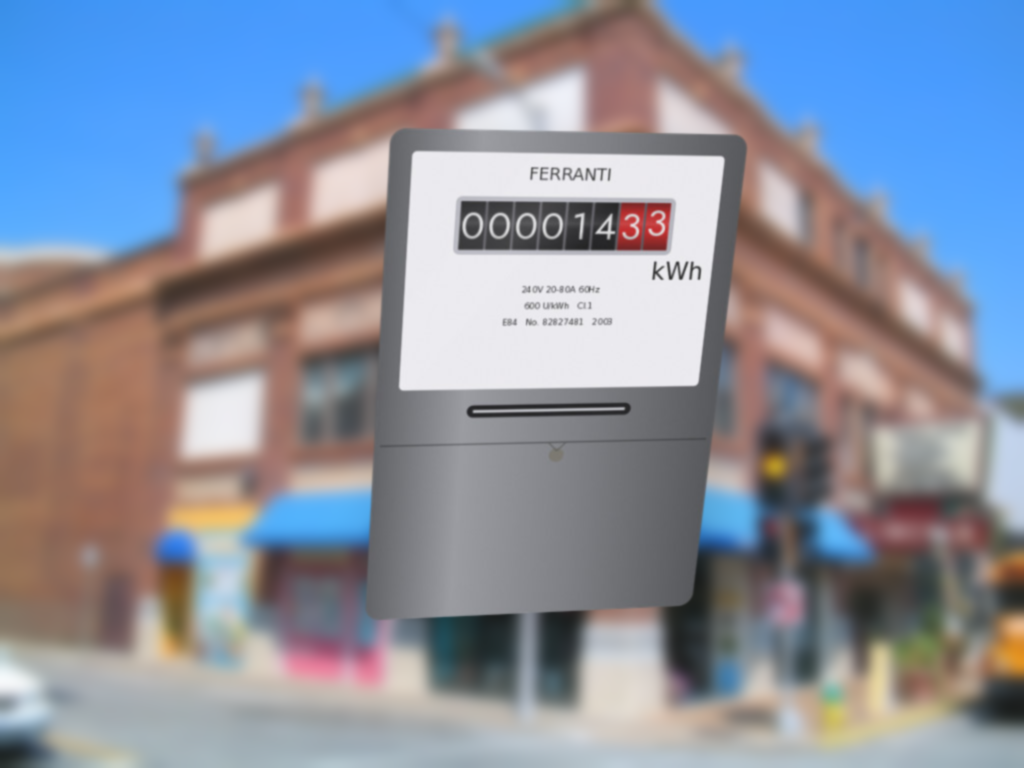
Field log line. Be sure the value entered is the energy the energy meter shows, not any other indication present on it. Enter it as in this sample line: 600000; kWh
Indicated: 14.33; kWh
